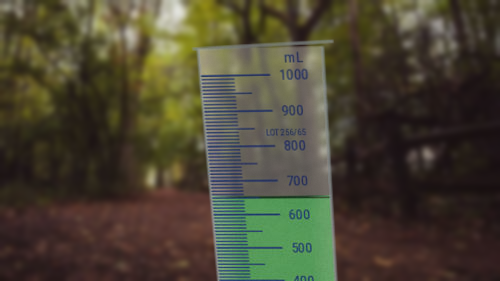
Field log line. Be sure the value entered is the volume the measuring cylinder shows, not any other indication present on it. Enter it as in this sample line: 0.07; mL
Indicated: 650; mL
